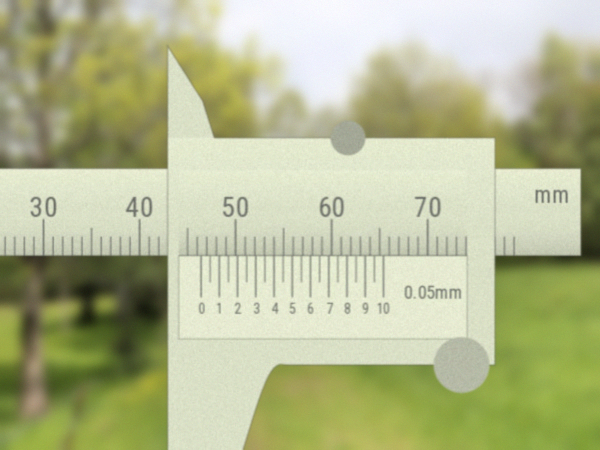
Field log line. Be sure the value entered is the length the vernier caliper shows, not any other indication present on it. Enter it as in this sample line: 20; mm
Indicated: 46.4; mm
